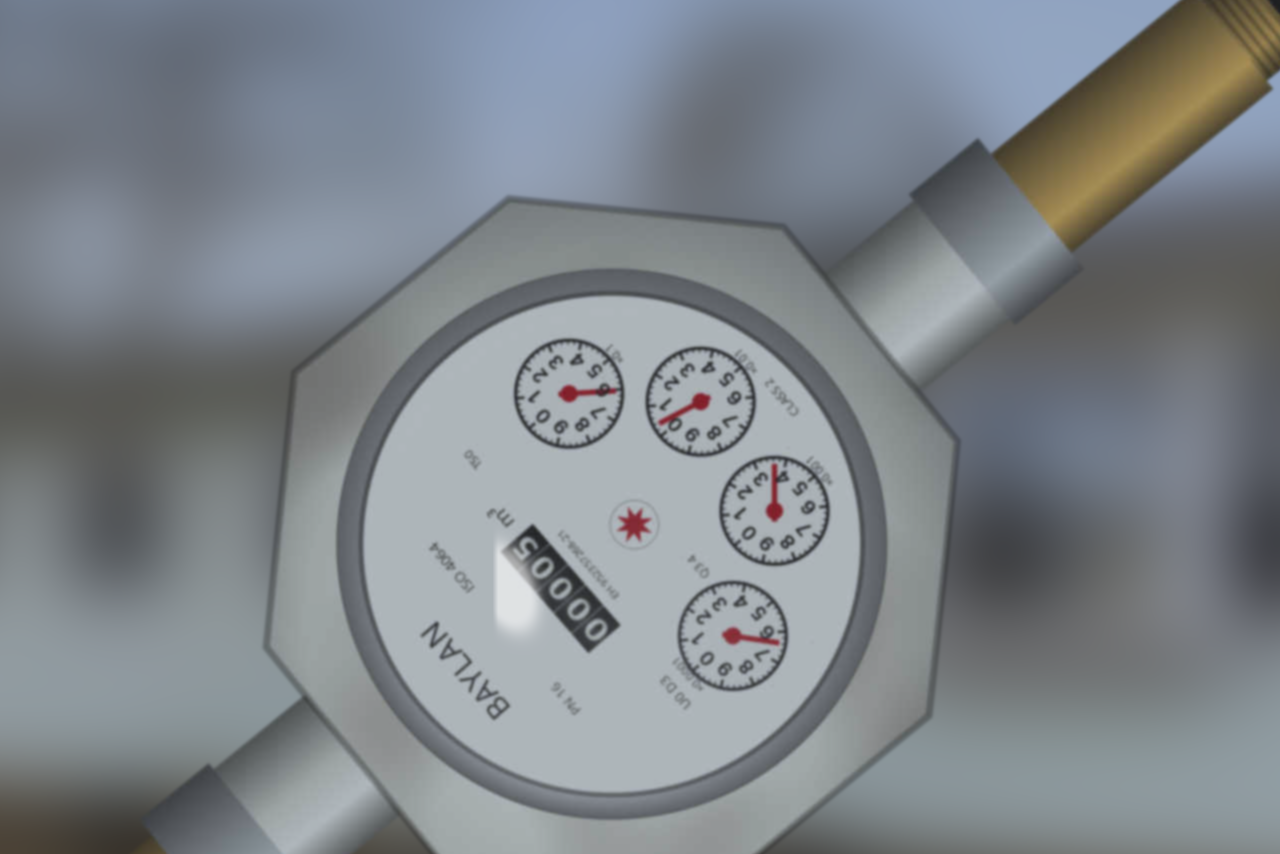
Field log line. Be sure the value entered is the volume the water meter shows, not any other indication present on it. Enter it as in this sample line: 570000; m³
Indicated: 5.6036; m³
